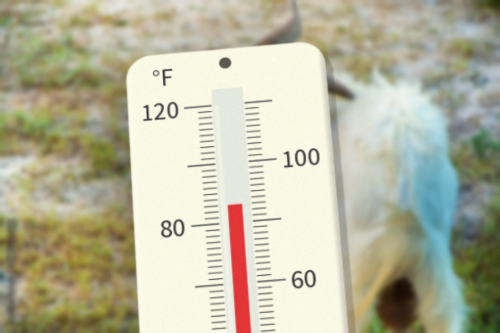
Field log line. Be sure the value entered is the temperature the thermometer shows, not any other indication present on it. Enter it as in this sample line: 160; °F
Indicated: 86; °F
